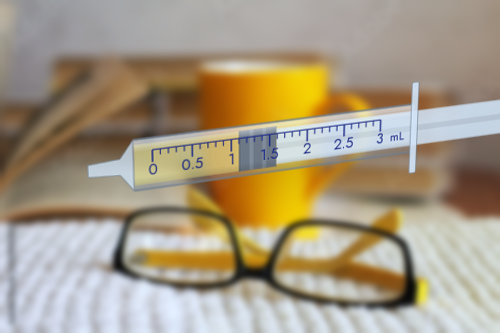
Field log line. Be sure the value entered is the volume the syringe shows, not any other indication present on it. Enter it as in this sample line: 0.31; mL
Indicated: 1.1; mL
